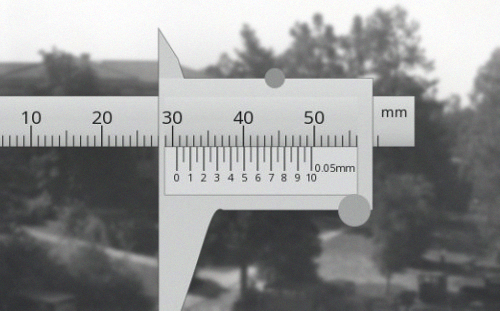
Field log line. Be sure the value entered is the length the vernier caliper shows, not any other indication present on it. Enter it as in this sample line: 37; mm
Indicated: 30.6; mm
